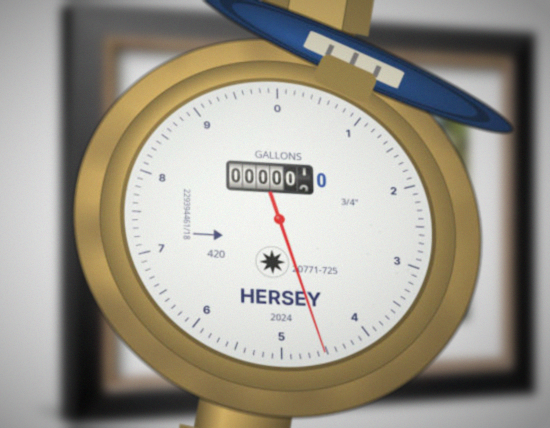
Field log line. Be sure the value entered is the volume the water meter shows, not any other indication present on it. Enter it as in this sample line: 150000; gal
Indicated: 14.5; gal
